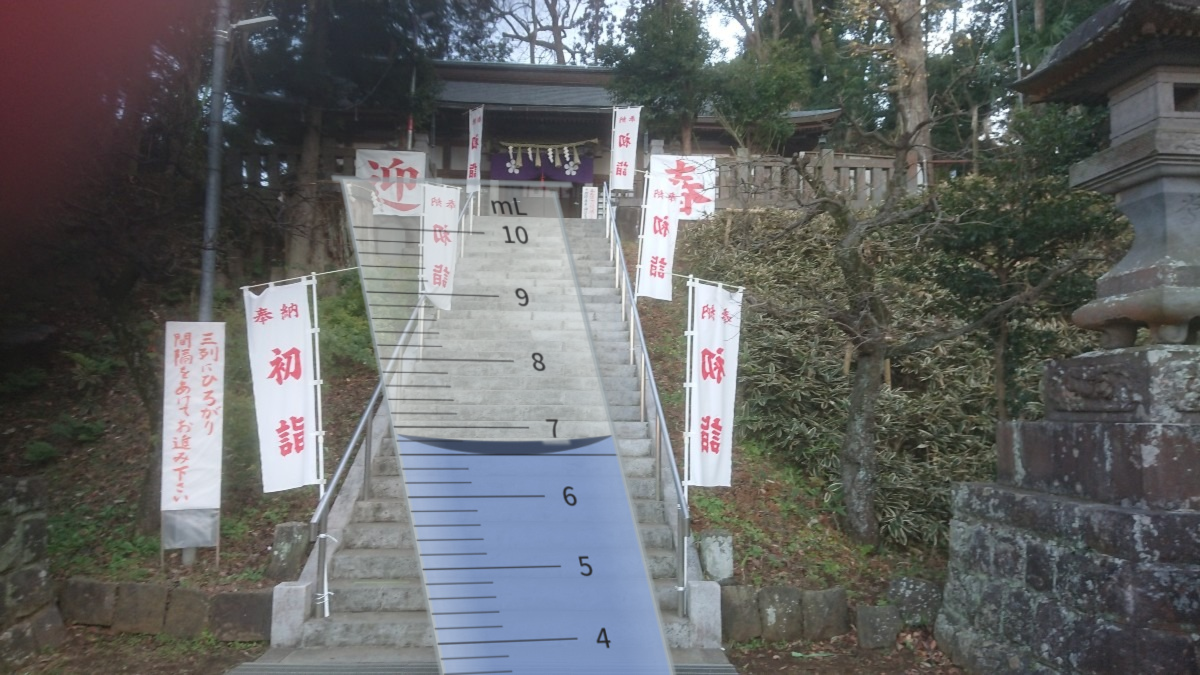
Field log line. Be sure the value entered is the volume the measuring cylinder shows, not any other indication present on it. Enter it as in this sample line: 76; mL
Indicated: 6.6; mL
